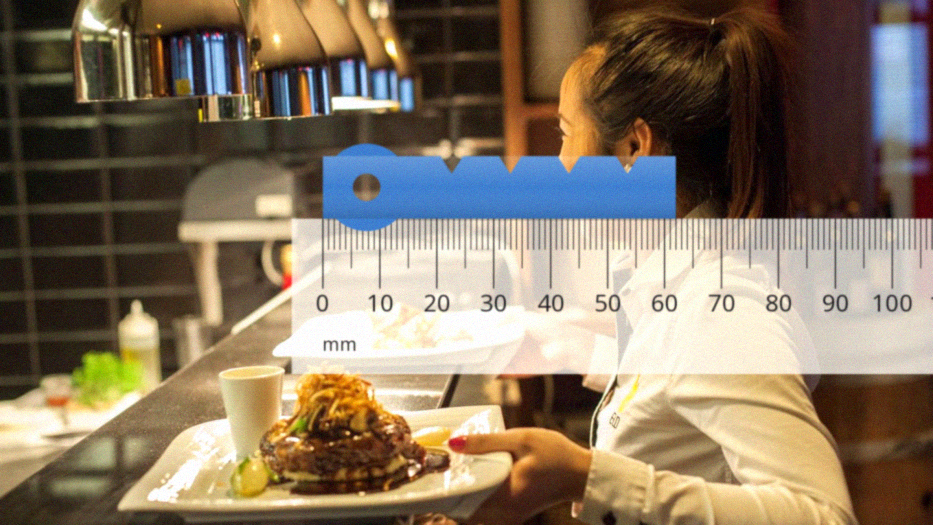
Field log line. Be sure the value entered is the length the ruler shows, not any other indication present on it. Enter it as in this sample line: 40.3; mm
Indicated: 62; mm
